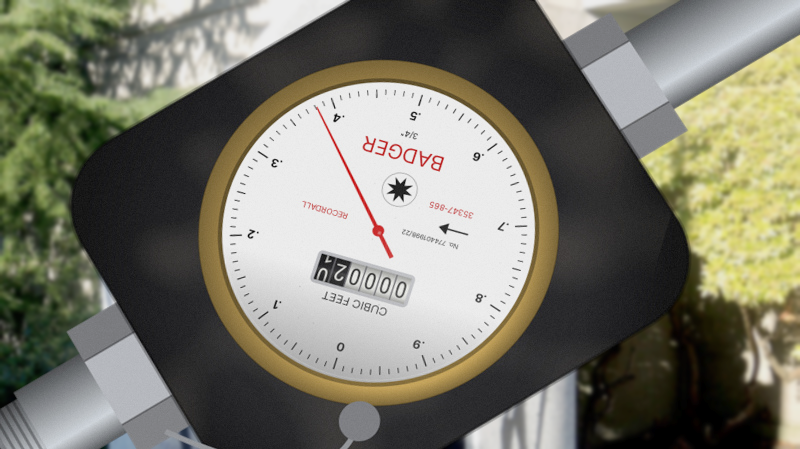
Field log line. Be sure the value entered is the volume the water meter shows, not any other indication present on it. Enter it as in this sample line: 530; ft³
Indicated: 20.38; ft³
